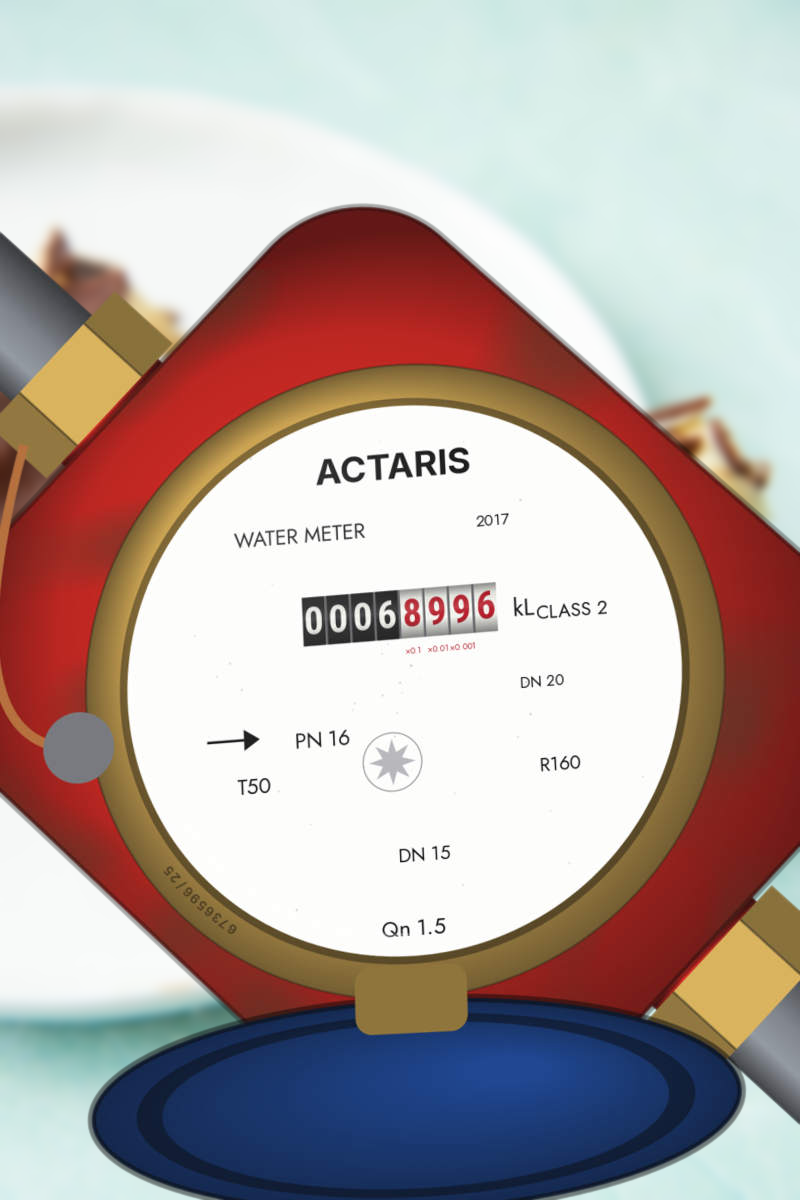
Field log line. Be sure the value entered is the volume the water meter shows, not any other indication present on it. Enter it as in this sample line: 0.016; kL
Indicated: 6.8996; kL
